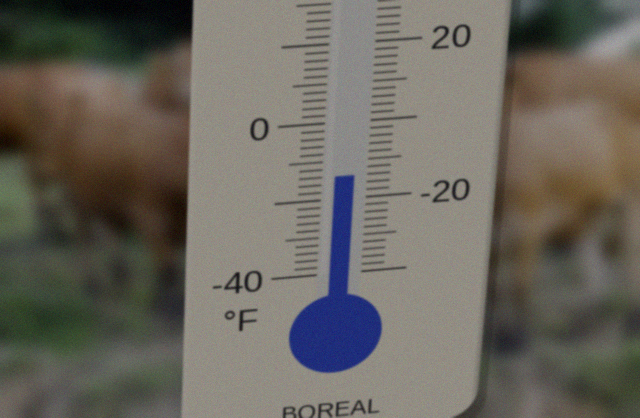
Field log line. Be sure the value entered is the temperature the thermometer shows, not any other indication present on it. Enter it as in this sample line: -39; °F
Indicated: -14; °F
